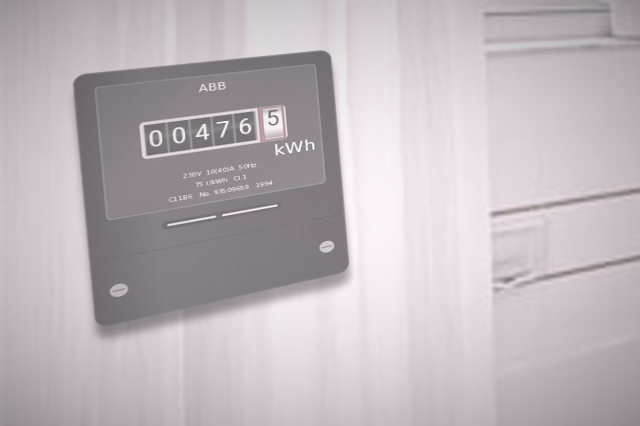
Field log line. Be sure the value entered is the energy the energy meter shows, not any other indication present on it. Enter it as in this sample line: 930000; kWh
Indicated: 476.5; kWh
